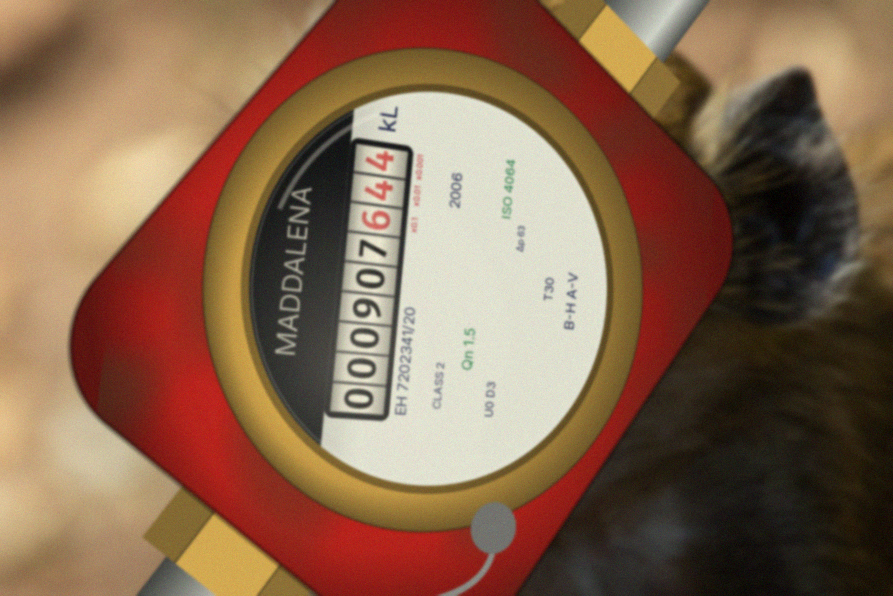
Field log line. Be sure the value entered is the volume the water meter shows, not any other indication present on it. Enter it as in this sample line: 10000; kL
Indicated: 907.644; kL
